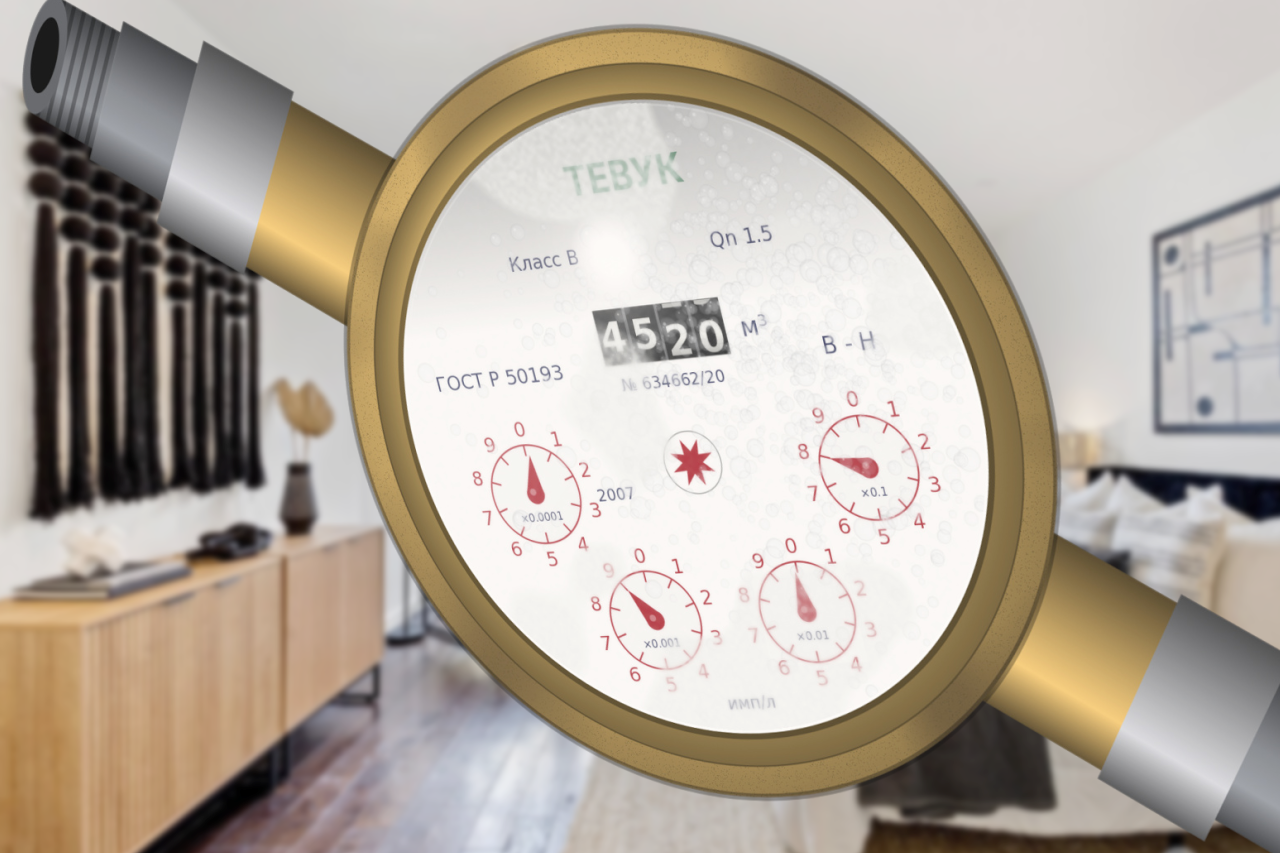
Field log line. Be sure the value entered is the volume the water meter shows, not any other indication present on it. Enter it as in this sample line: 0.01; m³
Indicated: 4519.7990; m³
